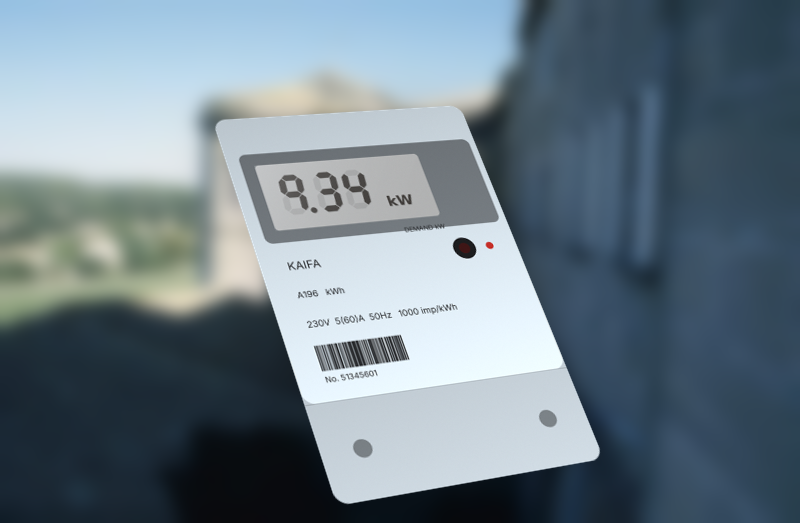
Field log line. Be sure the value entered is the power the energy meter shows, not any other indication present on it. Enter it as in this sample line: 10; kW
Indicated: 9.34; kW
